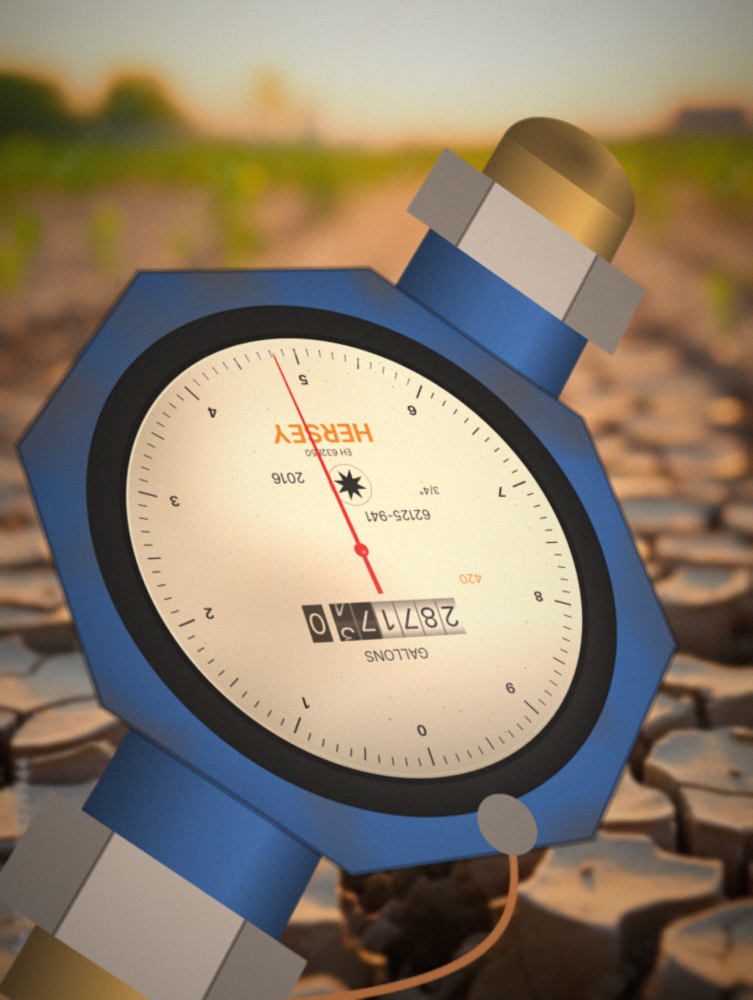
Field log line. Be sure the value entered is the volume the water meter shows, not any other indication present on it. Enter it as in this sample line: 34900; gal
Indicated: 2871734.8; gal
